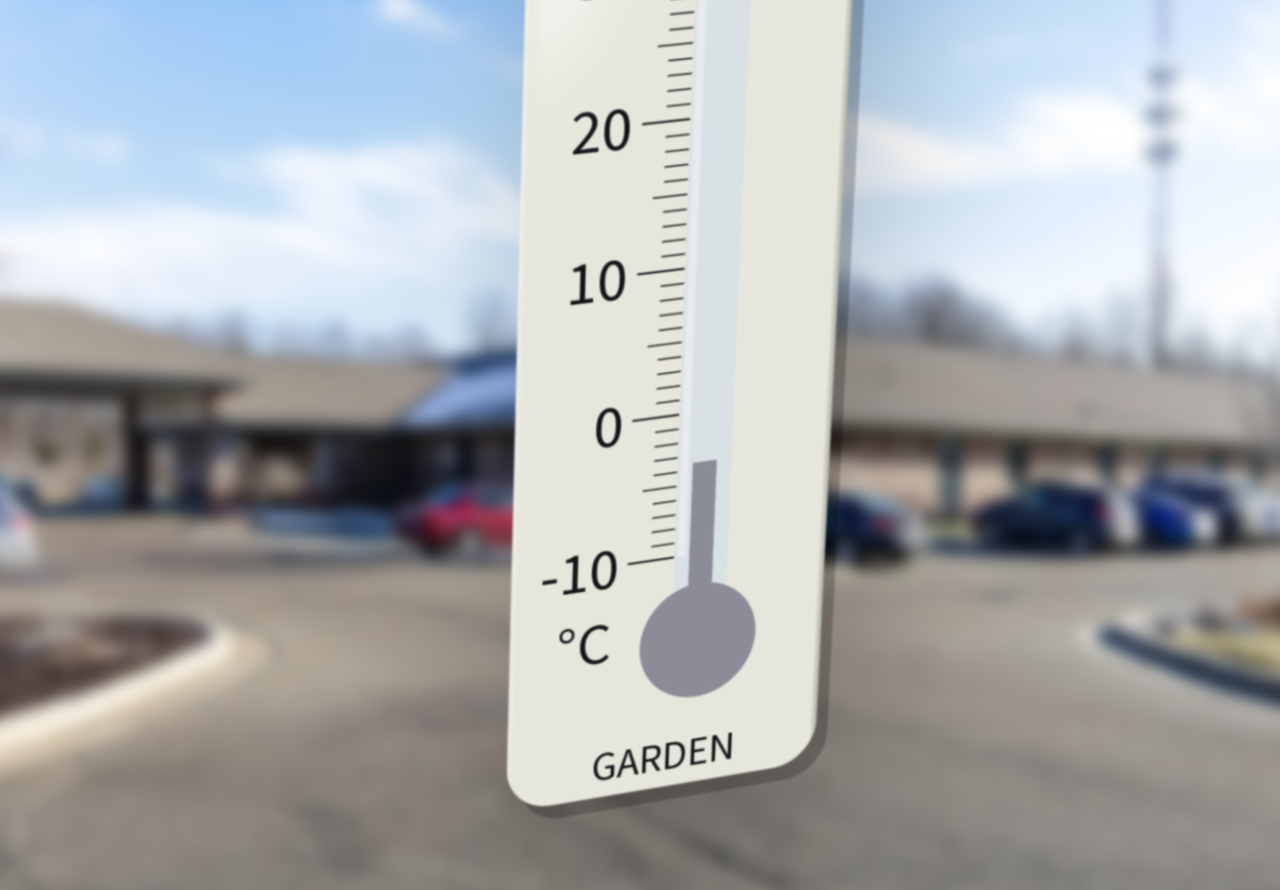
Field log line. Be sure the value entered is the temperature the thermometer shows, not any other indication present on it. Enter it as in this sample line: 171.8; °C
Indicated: -3.5; °C
